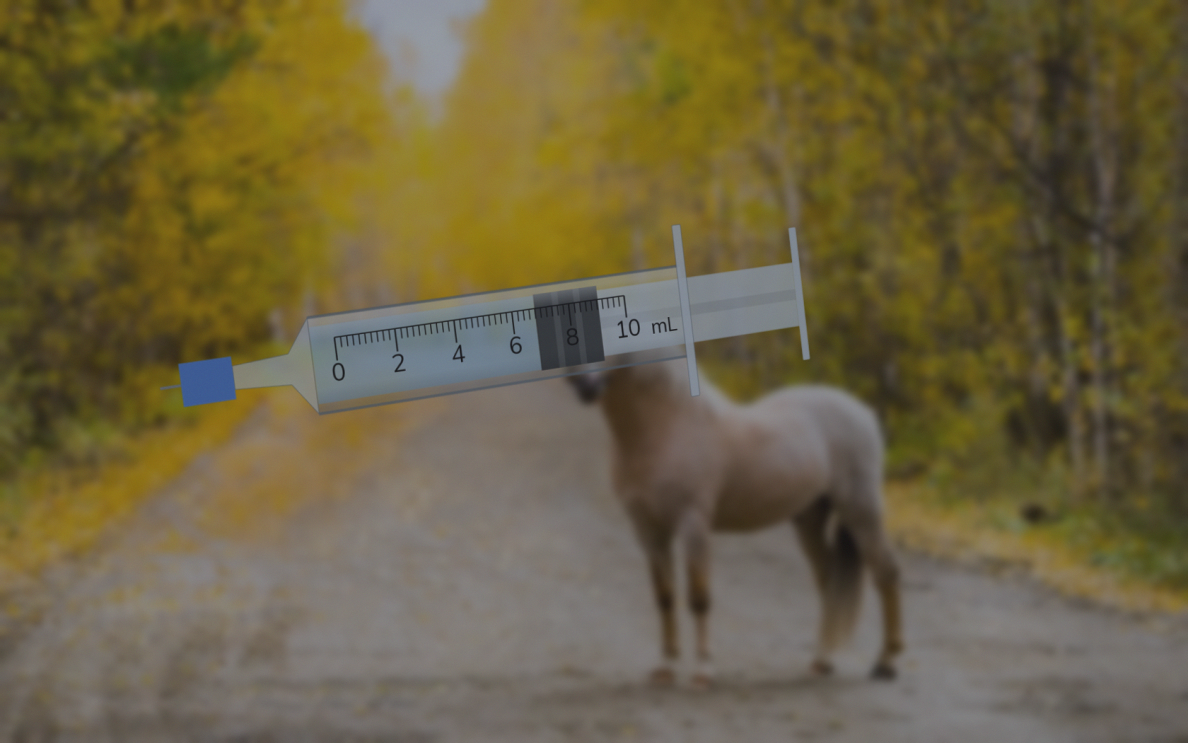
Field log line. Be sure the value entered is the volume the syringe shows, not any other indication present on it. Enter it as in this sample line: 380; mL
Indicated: 6.8; mL
